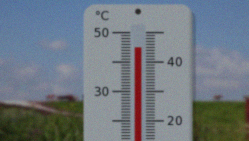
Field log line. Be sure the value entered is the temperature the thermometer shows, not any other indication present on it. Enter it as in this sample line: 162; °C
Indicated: 45; °C
